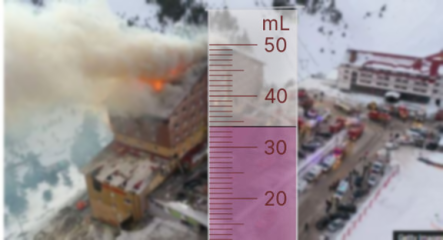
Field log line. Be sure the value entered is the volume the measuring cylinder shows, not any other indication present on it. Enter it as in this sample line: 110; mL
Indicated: 34; mL
